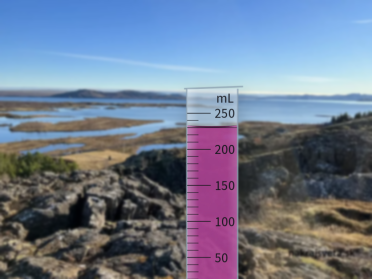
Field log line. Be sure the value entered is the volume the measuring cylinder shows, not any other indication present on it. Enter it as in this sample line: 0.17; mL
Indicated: 230; mL
